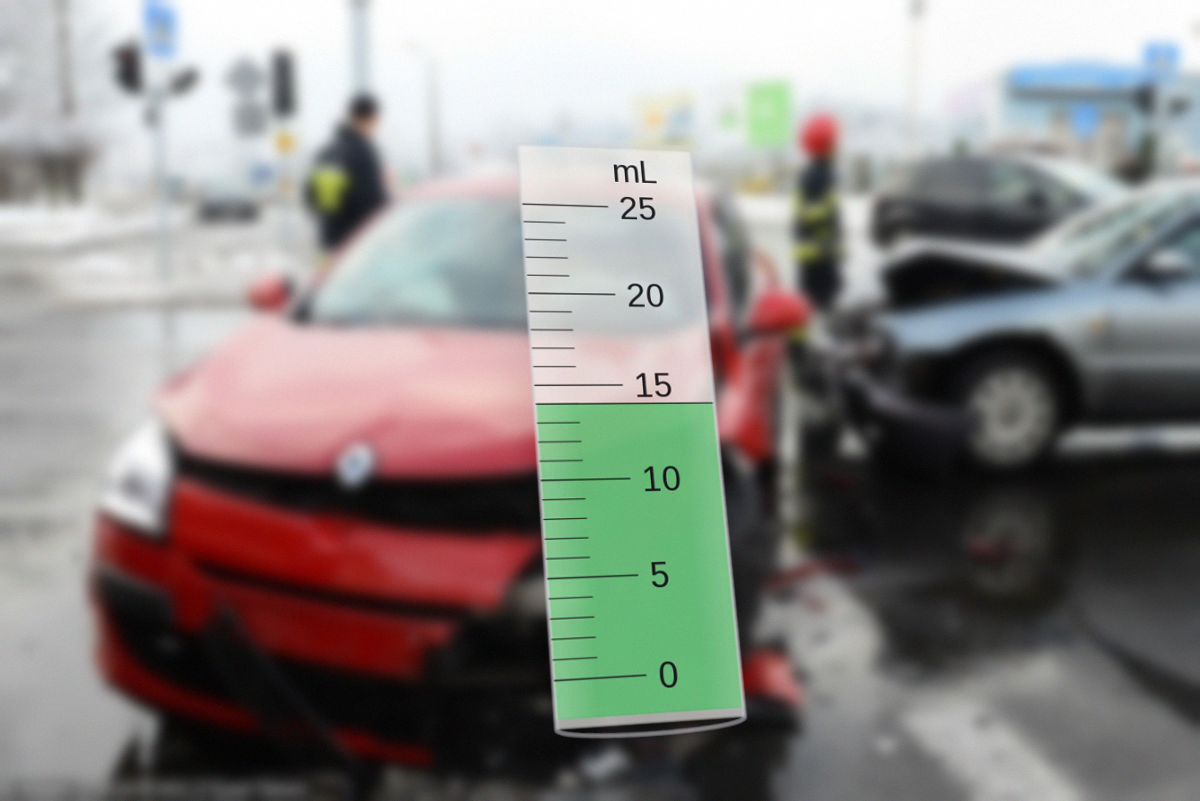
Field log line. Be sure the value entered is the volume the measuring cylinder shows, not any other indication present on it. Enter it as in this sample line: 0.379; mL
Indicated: 14; mL
